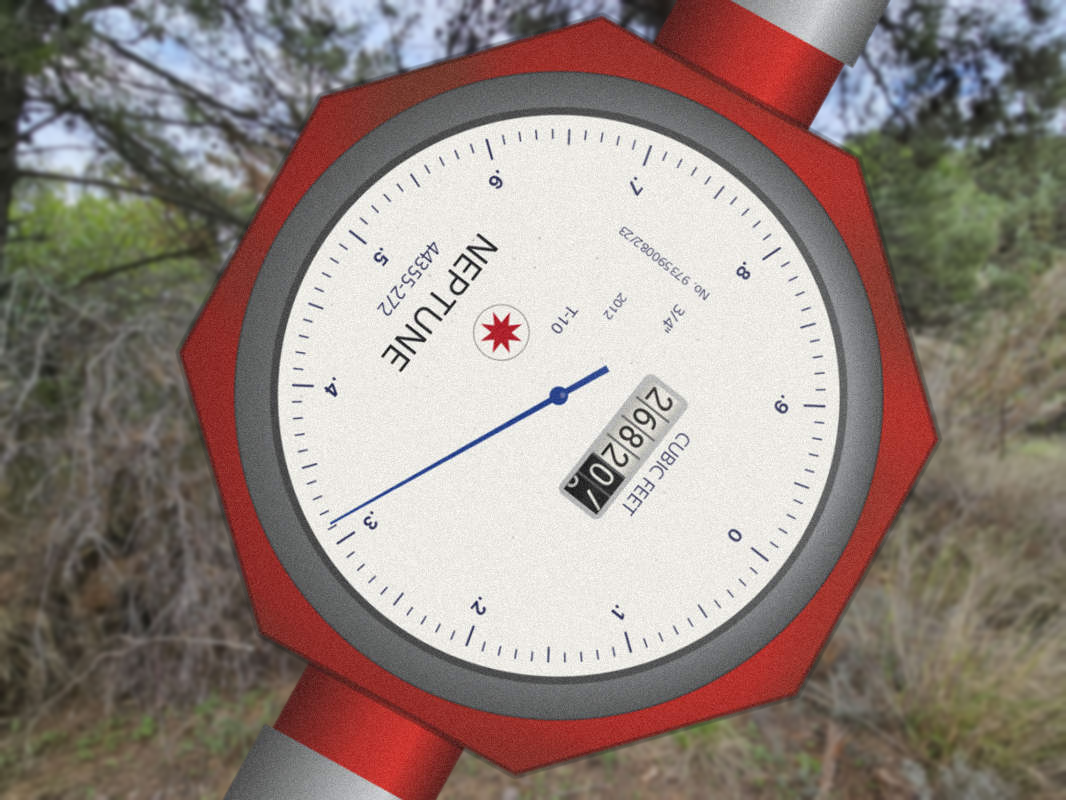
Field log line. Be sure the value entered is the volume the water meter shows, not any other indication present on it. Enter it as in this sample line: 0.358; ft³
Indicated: 268207.31; ft³
